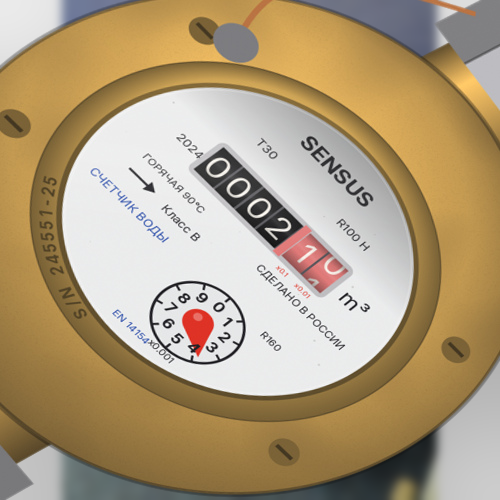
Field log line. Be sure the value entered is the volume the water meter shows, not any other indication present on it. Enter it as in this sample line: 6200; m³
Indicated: 2.103; m³
